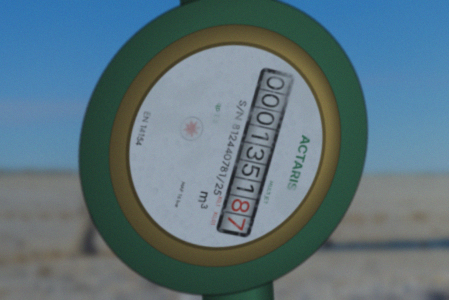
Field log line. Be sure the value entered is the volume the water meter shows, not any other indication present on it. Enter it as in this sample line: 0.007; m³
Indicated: 1351.87; m³
